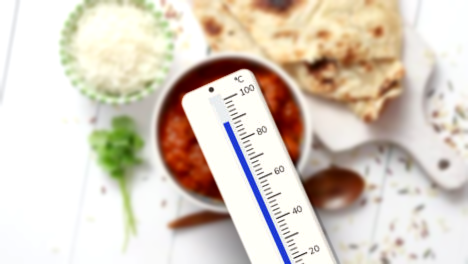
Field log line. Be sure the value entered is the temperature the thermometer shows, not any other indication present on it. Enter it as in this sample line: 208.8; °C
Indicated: 90; °C
